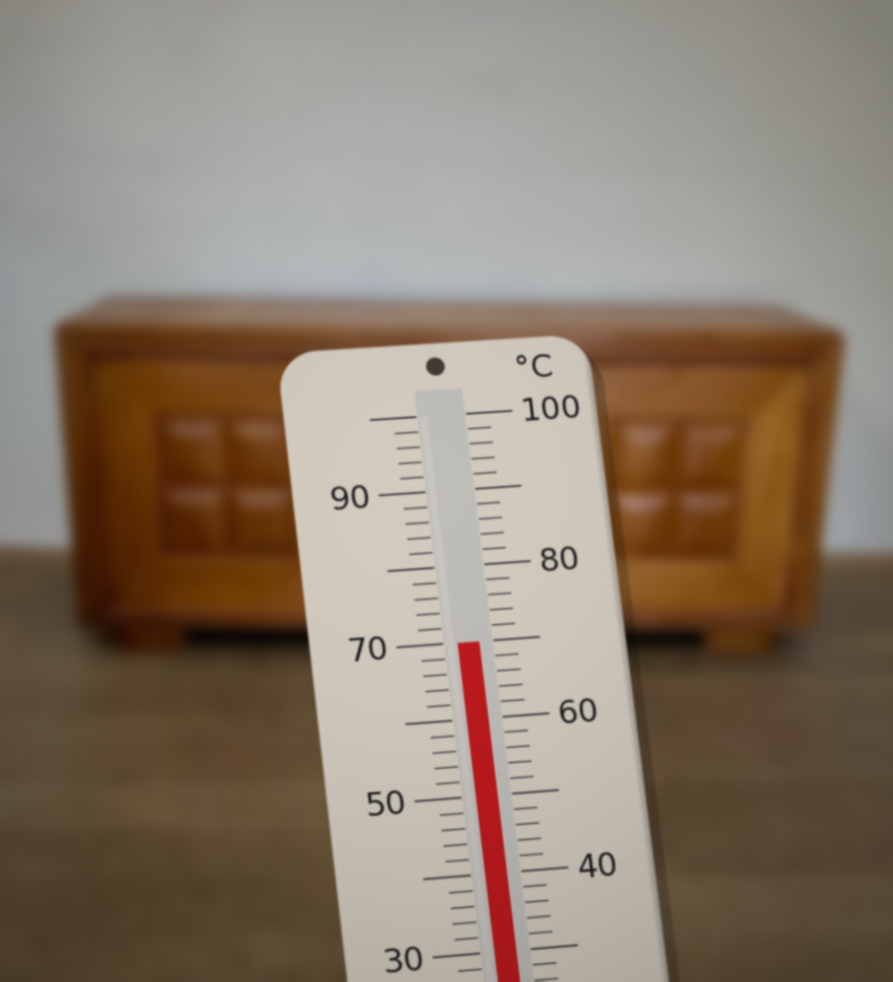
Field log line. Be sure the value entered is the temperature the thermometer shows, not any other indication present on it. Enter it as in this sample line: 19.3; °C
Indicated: 70; °C
